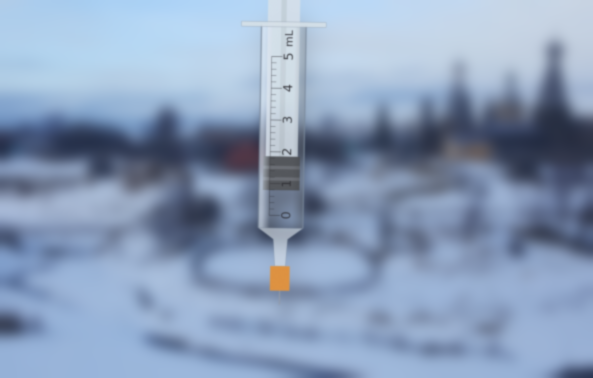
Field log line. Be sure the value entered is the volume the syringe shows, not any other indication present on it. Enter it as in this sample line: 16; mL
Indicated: 0.8; mL
